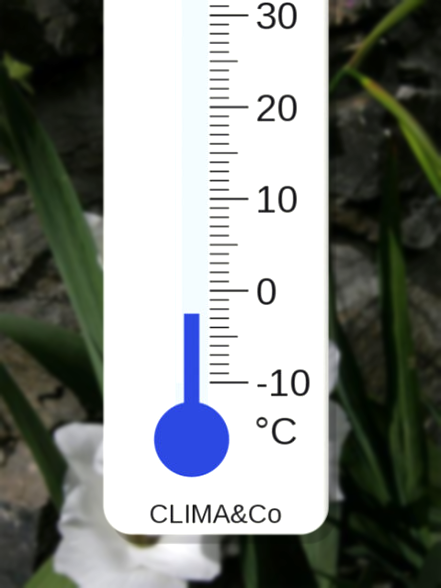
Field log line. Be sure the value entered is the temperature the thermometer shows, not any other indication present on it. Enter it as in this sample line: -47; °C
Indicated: -2.5; °C
